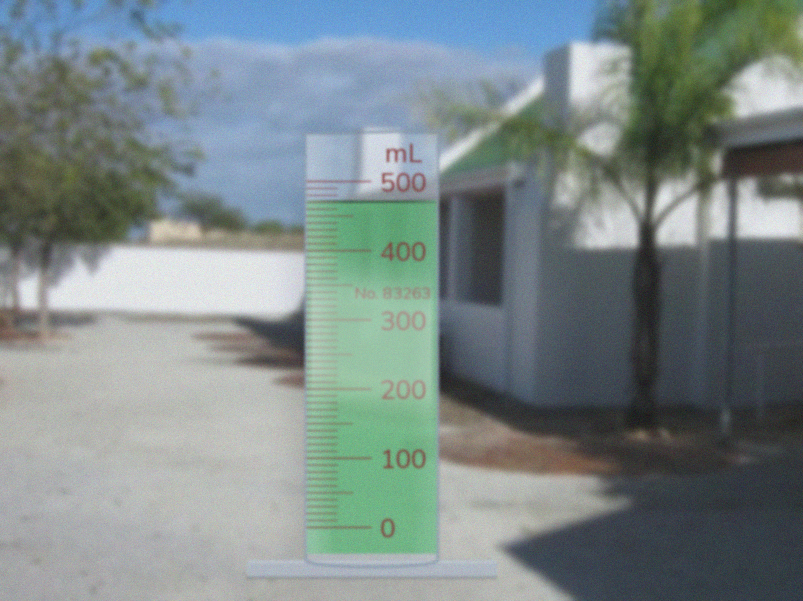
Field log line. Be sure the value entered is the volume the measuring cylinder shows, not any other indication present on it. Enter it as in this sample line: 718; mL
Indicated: 470; mL
